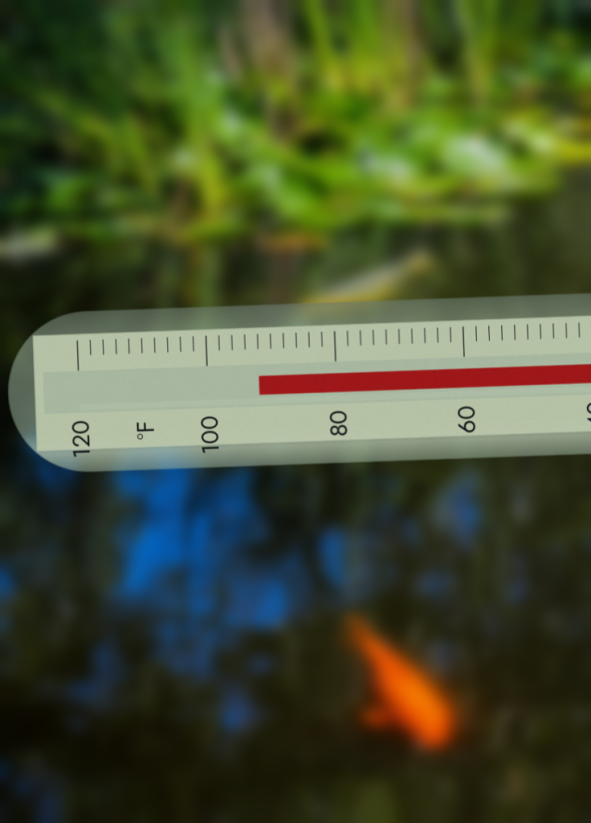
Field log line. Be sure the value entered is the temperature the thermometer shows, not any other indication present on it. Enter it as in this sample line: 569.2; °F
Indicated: 92; °F
